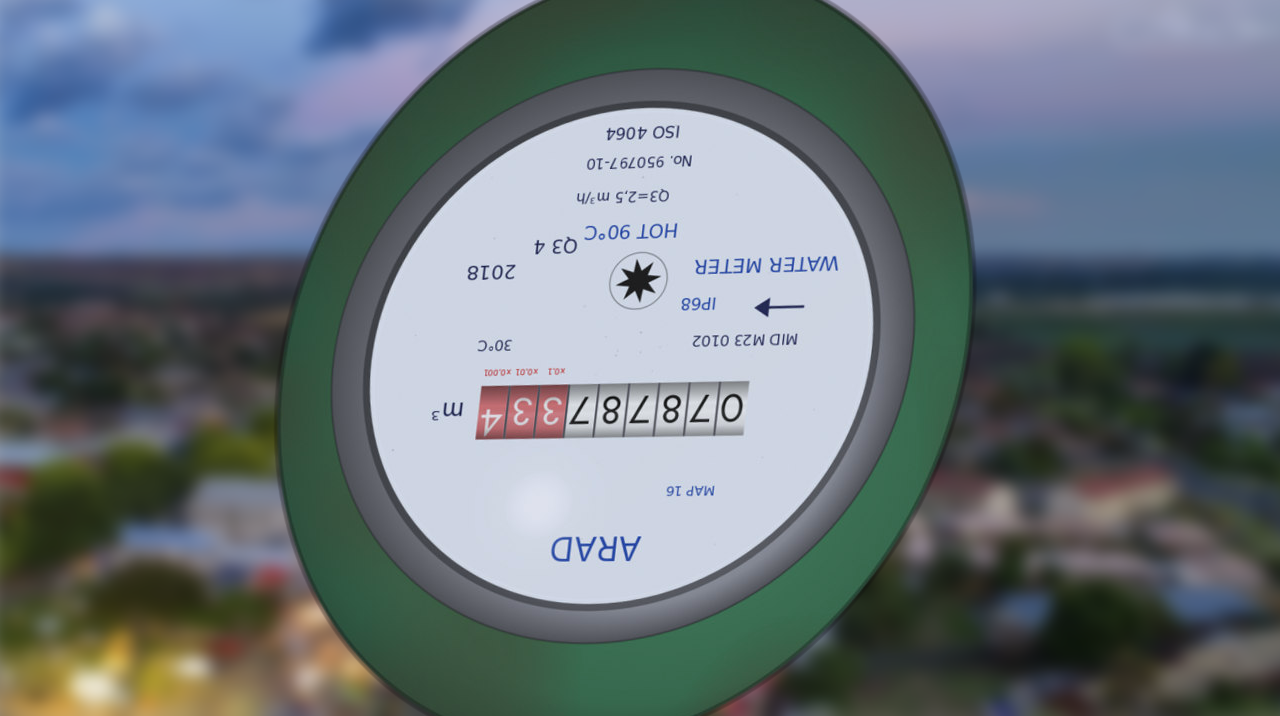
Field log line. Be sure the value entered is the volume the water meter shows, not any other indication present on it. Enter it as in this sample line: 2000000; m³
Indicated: 78787.334; m³
